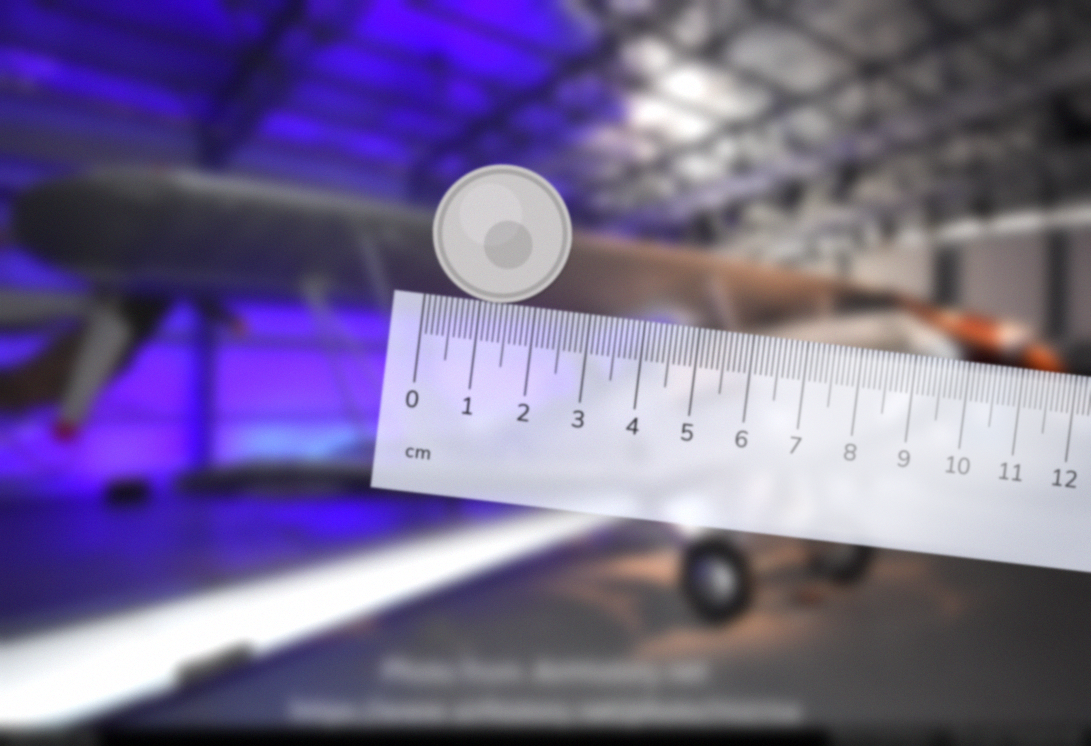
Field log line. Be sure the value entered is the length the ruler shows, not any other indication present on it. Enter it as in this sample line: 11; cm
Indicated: 2.5; cm
